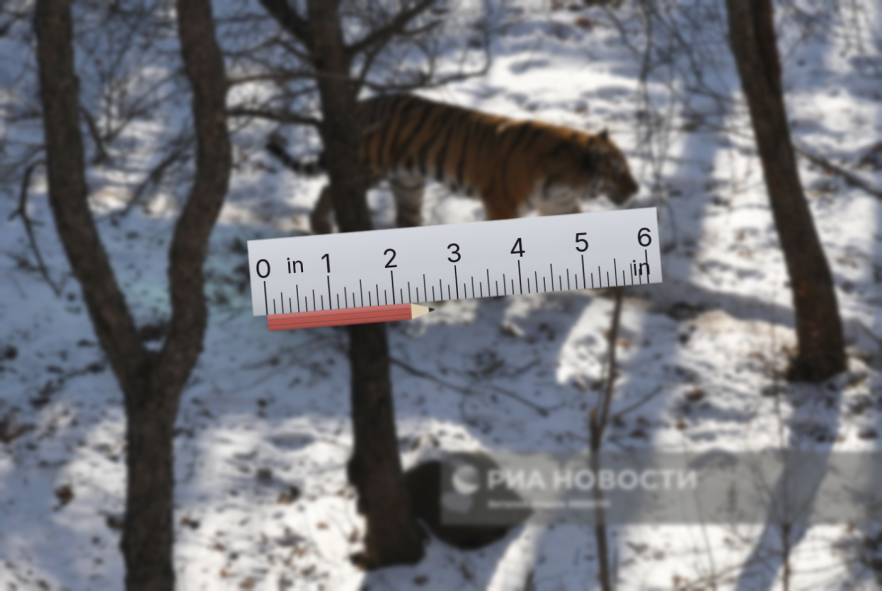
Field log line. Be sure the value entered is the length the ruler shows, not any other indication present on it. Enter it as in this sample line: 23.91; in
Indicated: 2.625; in
